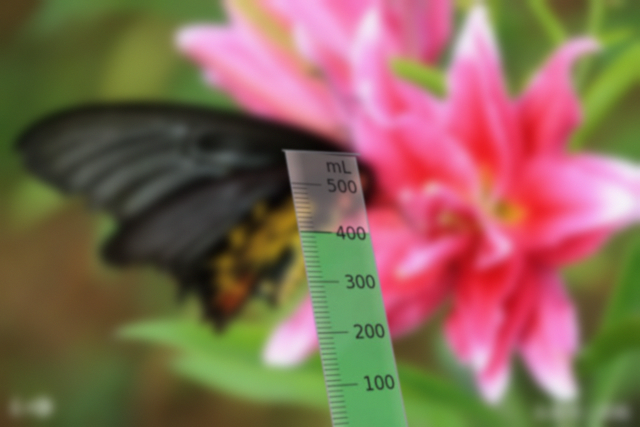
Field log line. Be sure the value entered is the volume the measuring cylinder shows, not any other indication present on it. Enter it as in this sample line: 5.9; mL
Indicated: 400; mL
